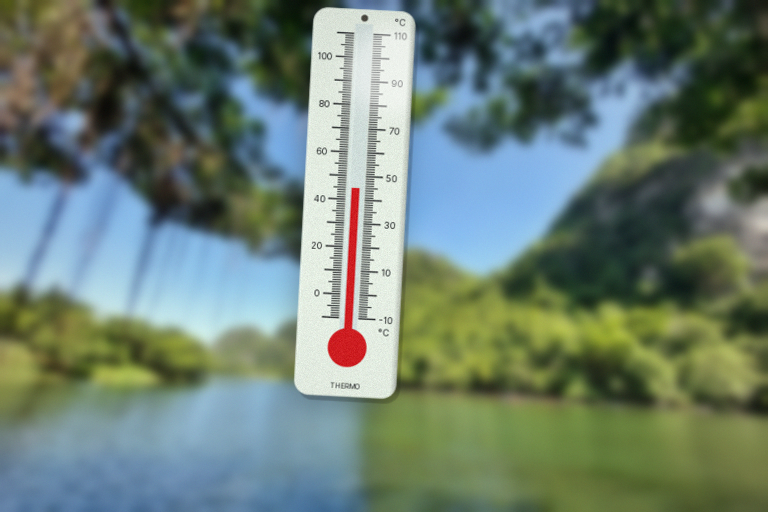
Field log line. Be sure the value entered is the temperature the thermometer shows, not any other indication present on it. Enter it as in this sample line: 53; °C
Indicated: 45; °C
